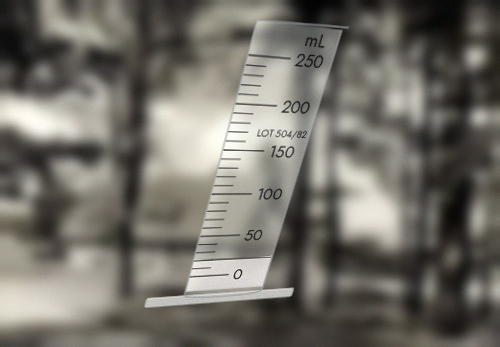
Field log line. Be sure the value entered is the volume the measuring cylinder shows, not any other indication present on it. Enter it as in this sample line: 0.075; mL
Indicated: 20; mL
